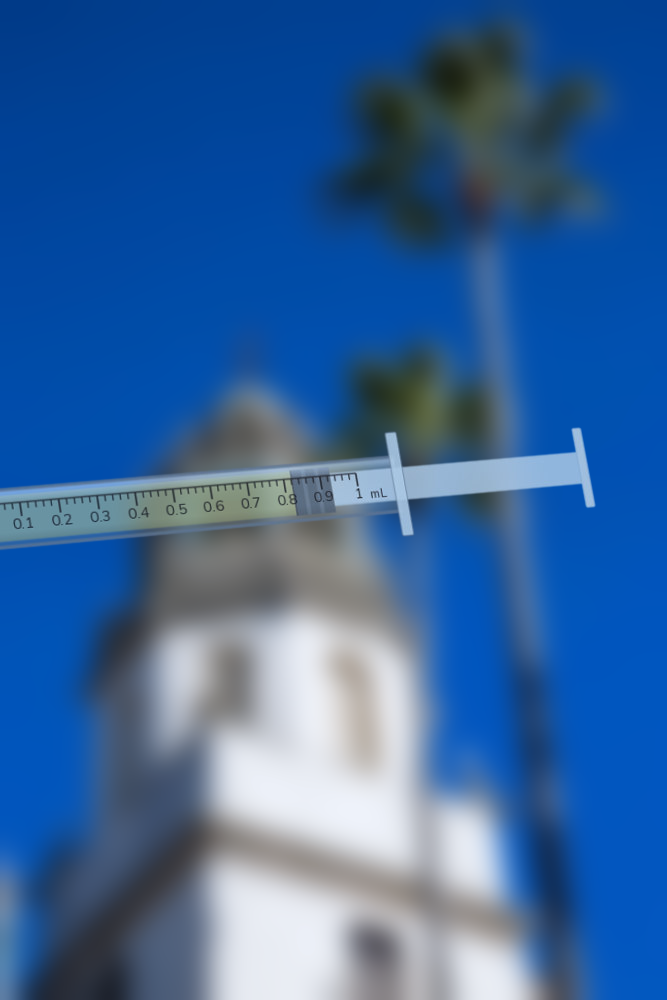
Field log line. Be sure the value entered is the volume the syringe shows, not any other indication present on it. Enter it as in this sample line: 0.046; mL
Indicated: 0.82; mL
